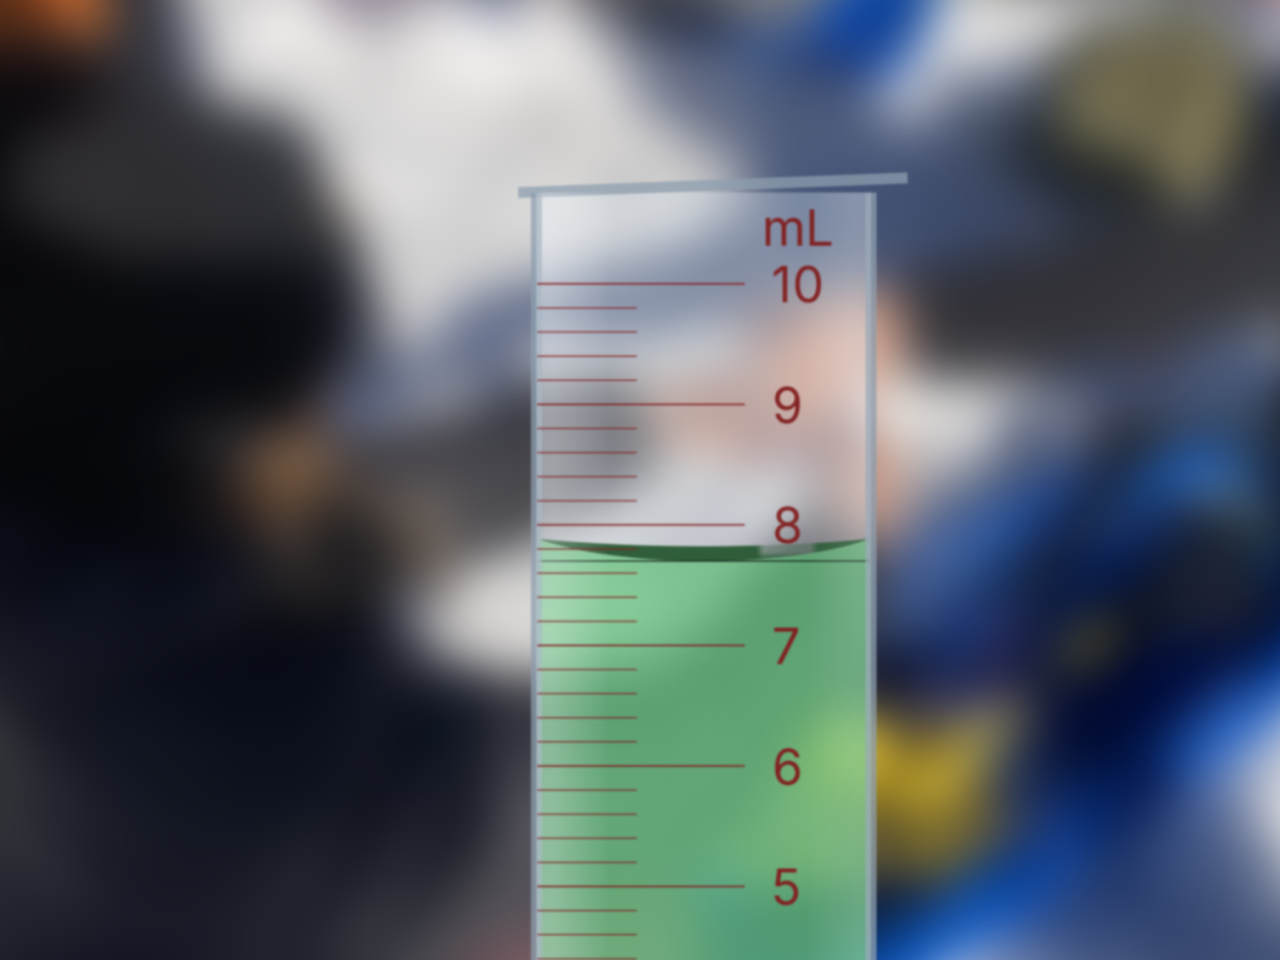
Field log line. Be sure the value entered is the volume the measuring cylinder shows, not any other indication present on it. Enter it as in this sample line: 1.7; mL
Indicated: 7.7; mL
